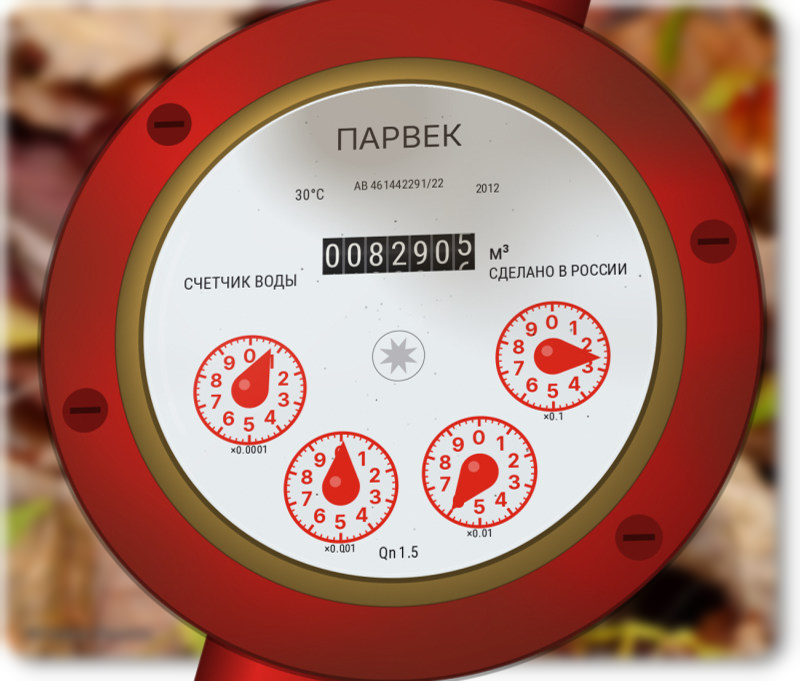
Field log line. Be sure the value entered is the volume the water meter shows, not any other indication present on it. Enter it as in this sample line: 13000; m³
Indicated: 82905.2600; m³
